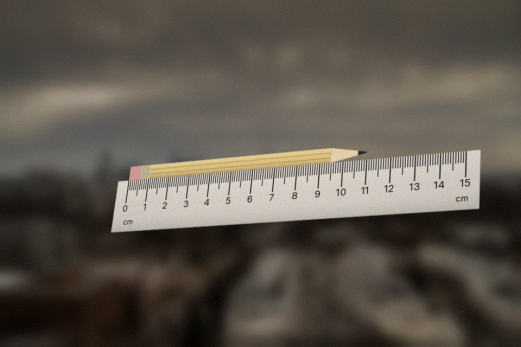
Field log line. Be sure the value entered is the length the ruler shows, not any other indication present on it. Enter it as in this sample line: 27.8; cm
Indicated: 11; cm
